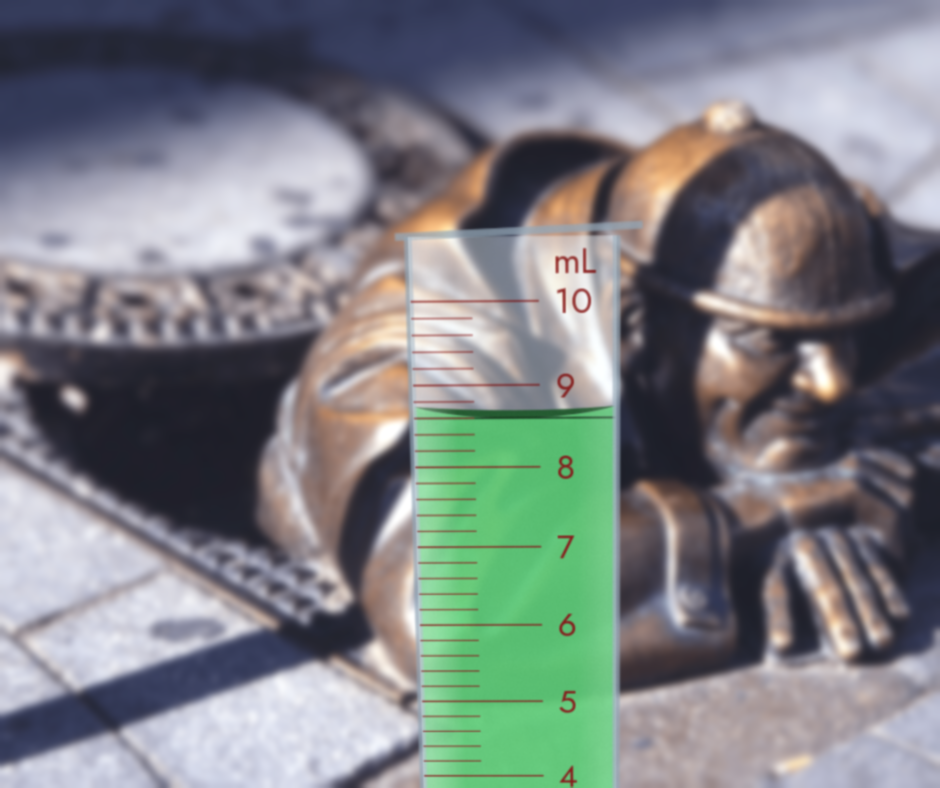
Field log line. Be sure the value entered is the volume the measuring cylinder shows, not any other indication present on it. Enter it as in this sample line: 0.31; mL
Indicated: 8.6; mL
